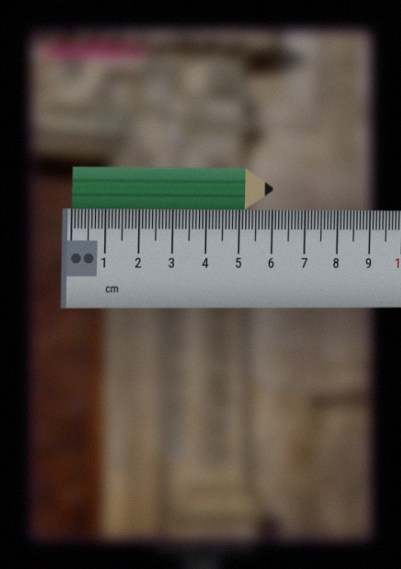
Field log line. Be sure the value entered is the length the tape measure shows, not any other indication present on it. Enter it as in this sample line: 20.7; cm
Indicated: 6; cm
